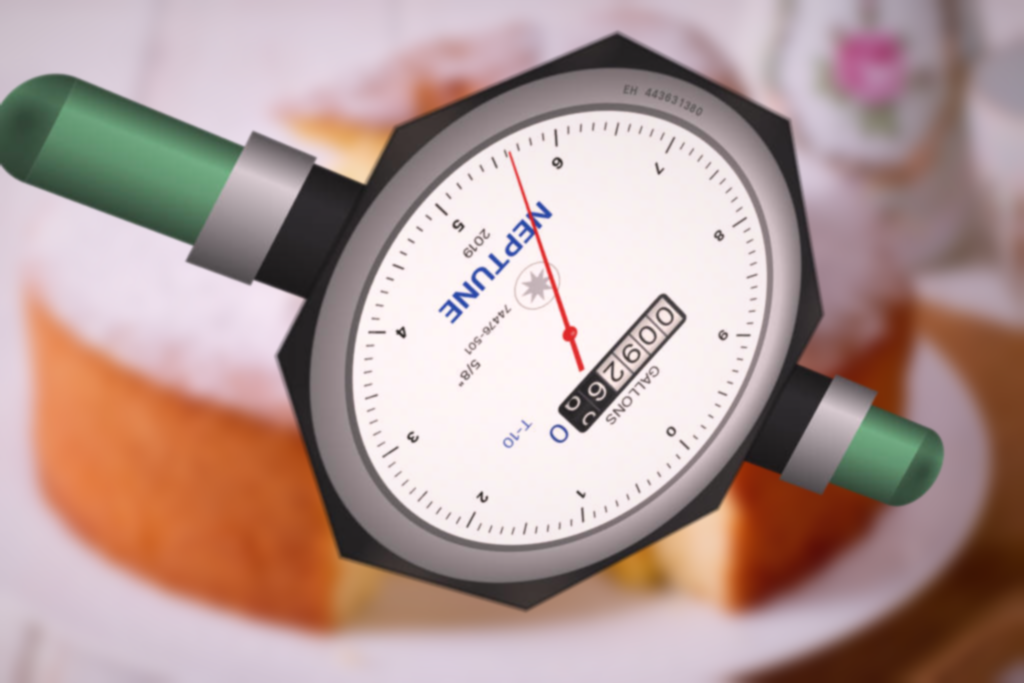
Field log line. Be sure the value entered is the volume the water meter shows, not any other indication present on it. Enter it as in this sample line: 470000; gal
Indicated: 92685.6; gal
